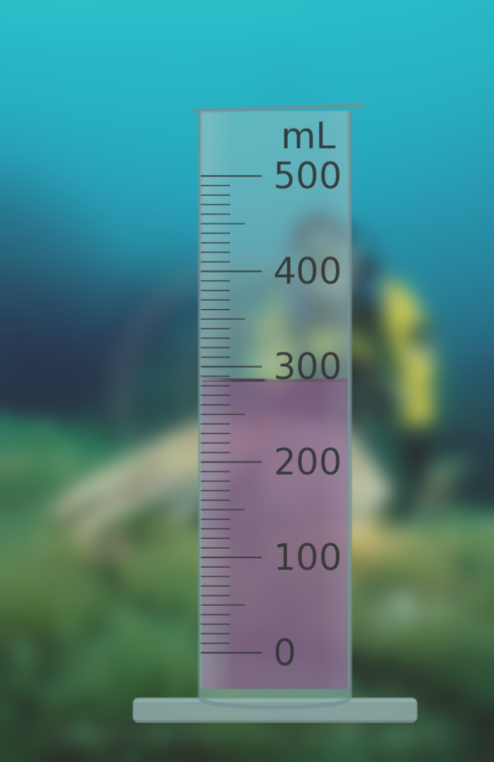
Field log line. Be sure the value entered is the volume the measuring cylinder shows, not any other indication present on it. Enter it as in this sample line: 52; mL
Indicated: 285; mL
